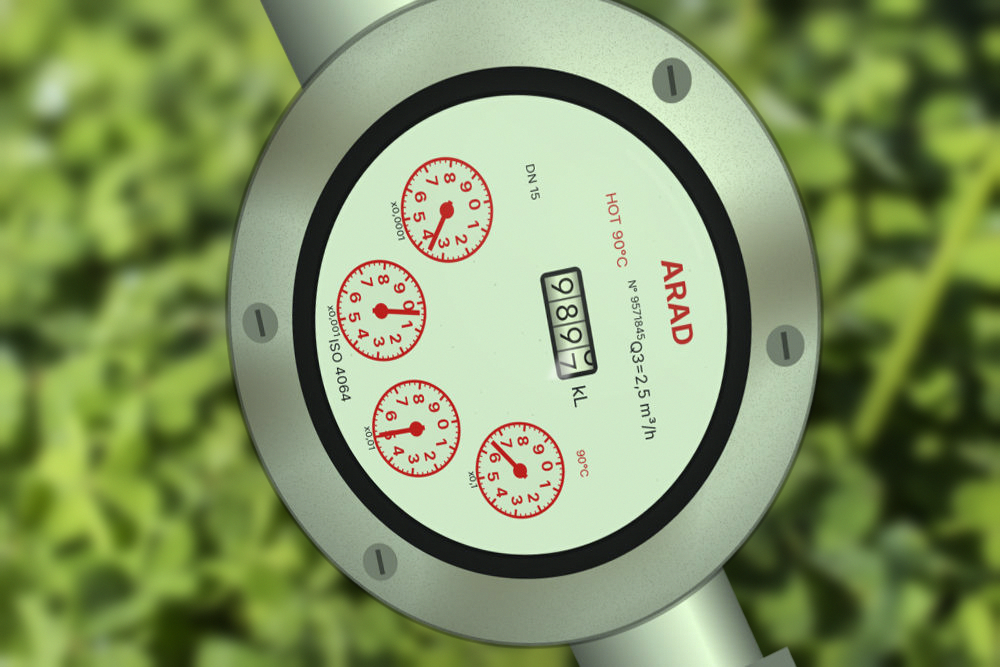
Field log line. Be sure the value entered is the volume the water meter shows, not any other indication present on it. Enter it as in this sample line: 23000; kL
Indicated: 9896.6503; kL
